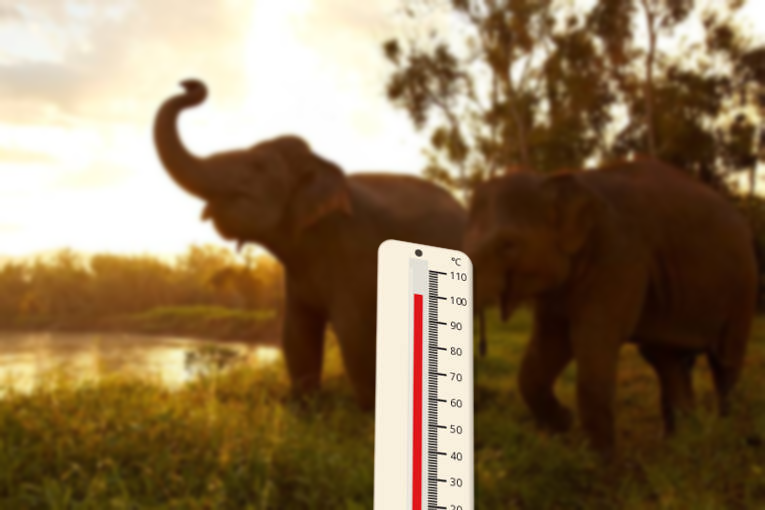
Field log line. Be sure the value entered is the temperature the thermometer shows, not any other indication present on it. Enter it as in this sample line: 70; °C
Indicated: 100; °C
